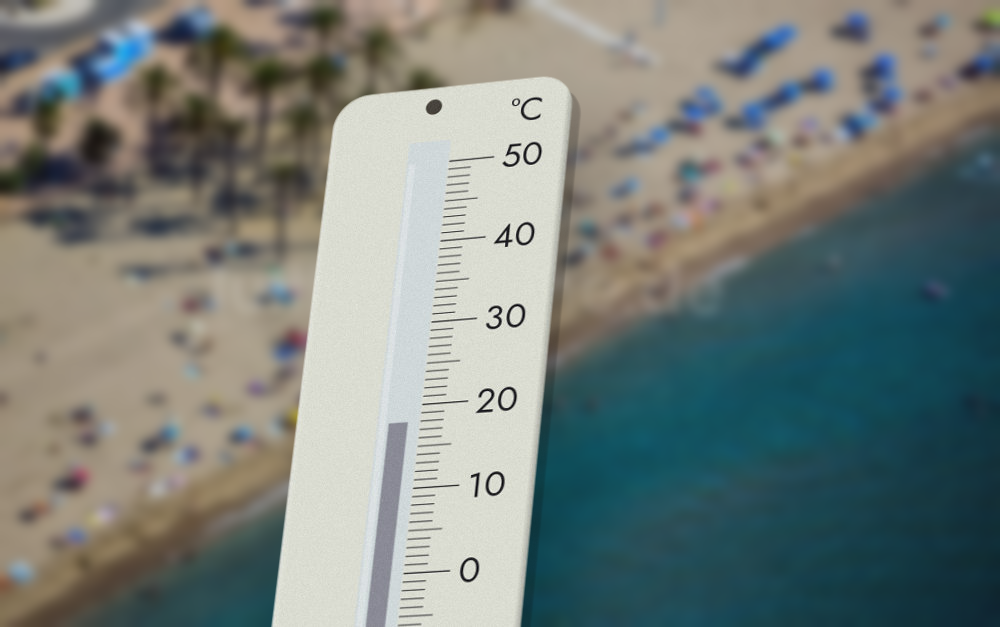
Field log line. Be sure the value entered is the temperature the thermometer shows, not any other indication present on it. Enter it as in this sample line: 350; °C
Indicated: 18; °C
